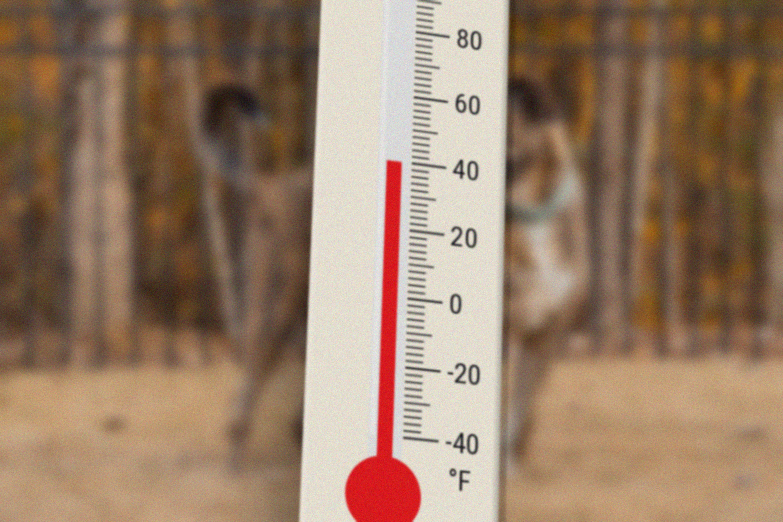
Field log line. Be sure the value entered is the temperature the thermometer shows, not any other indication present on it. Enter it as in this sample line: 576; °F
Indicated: 40; °F
